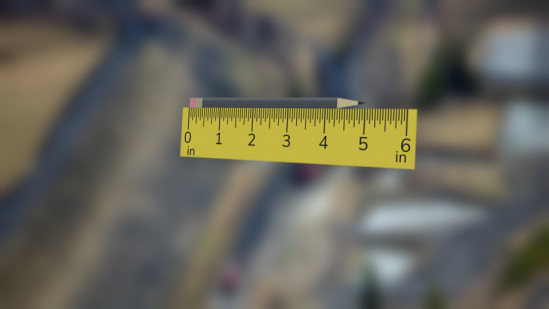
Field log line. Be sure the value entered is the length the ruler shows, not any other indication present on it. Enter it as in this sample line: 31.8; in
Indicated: 5; in
